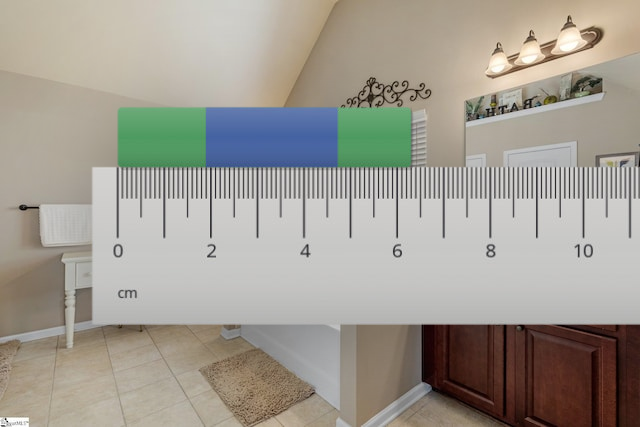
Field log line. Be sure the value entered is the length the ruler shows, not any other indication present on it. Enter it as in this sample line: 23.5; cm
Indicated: 6.3; cm
